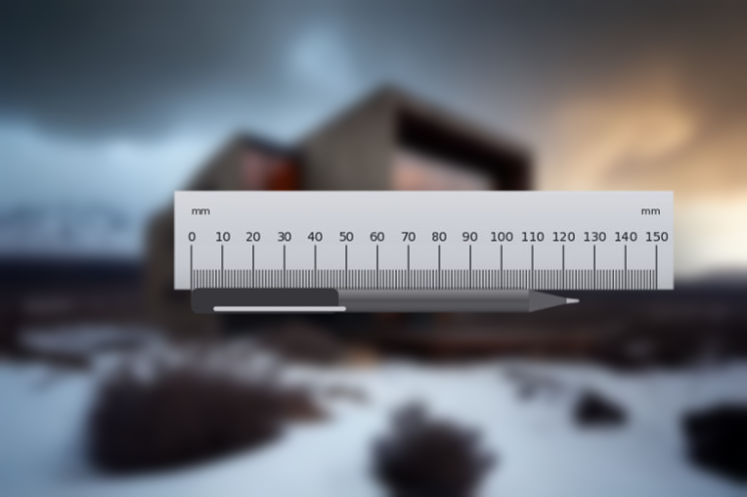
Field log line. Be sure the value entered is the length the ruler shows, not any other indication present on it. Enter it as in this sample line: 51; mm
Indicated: 125; mm
